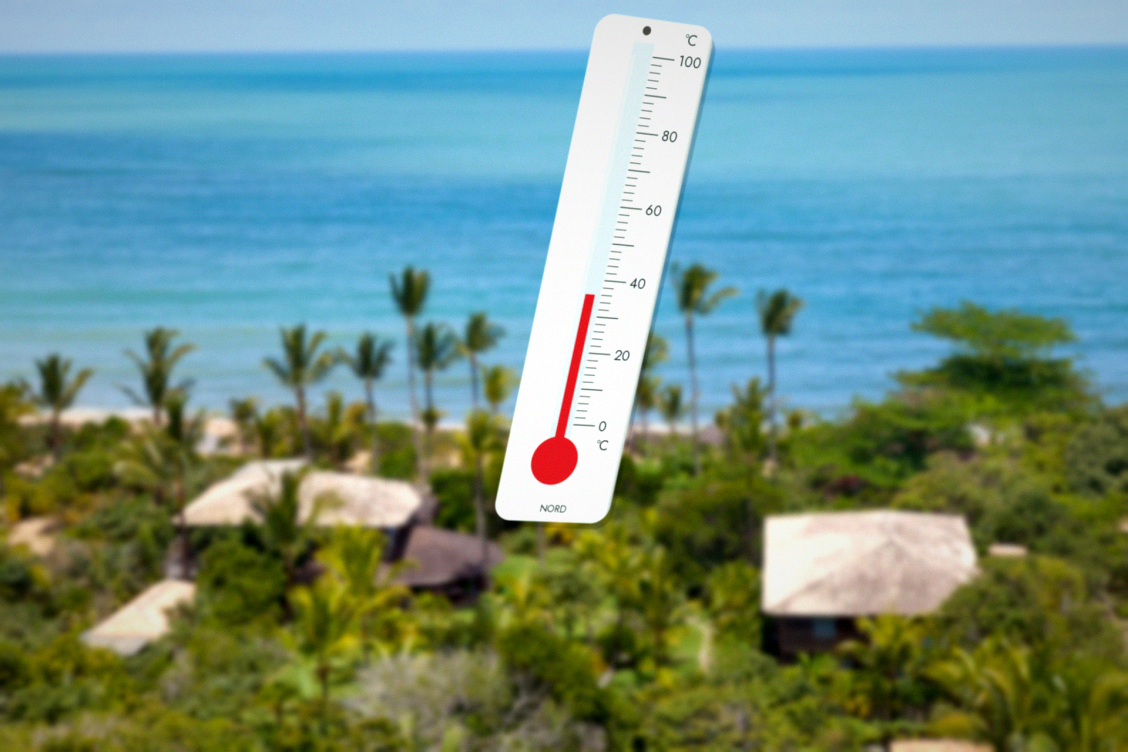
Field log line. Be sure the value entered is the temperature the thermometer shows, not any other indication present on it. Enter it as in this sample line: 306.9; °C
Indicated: 36; °C
